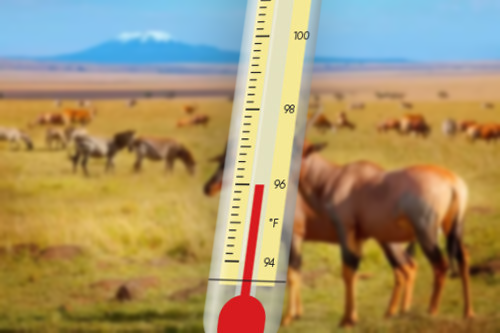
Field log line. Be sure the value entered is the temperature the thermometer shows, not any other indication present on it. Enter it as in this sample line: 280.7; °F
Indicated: 96; °F
